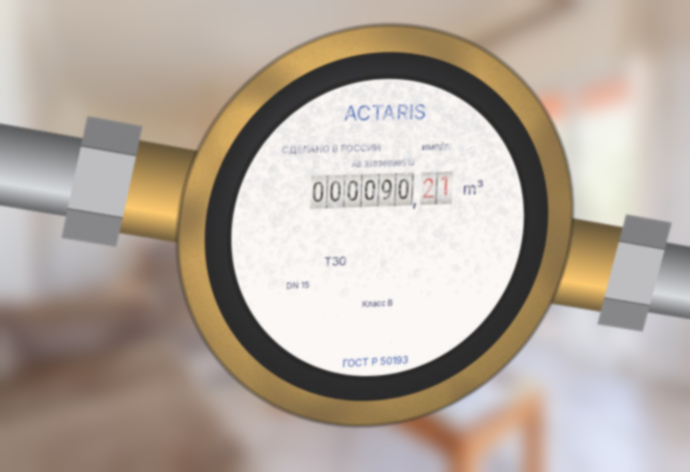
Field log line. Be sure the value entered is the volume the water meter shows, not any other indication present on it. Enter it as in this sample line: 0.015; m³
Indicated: 90.21; m³
